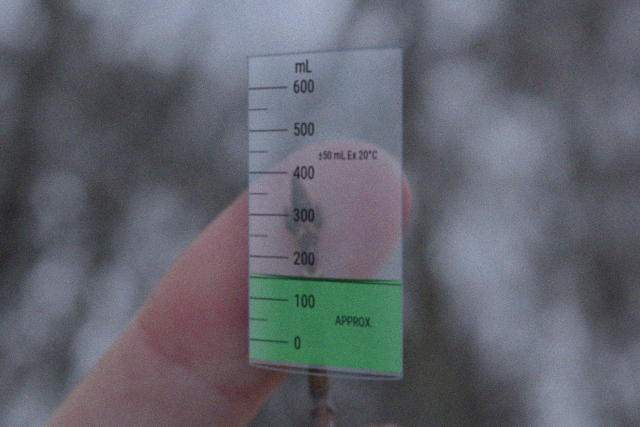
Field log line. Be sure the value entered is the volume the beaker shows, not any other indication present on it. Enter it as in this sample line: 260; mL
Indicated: 150; mL
